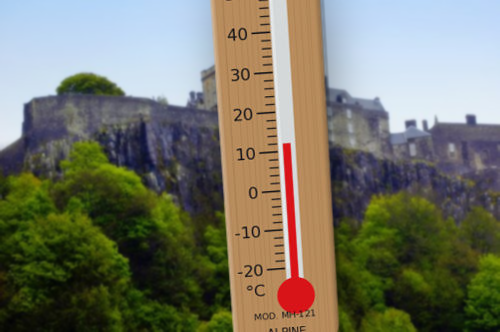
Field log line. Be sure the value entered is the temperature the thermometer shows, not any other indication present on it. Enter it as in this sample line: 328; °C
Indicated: 12; °C
